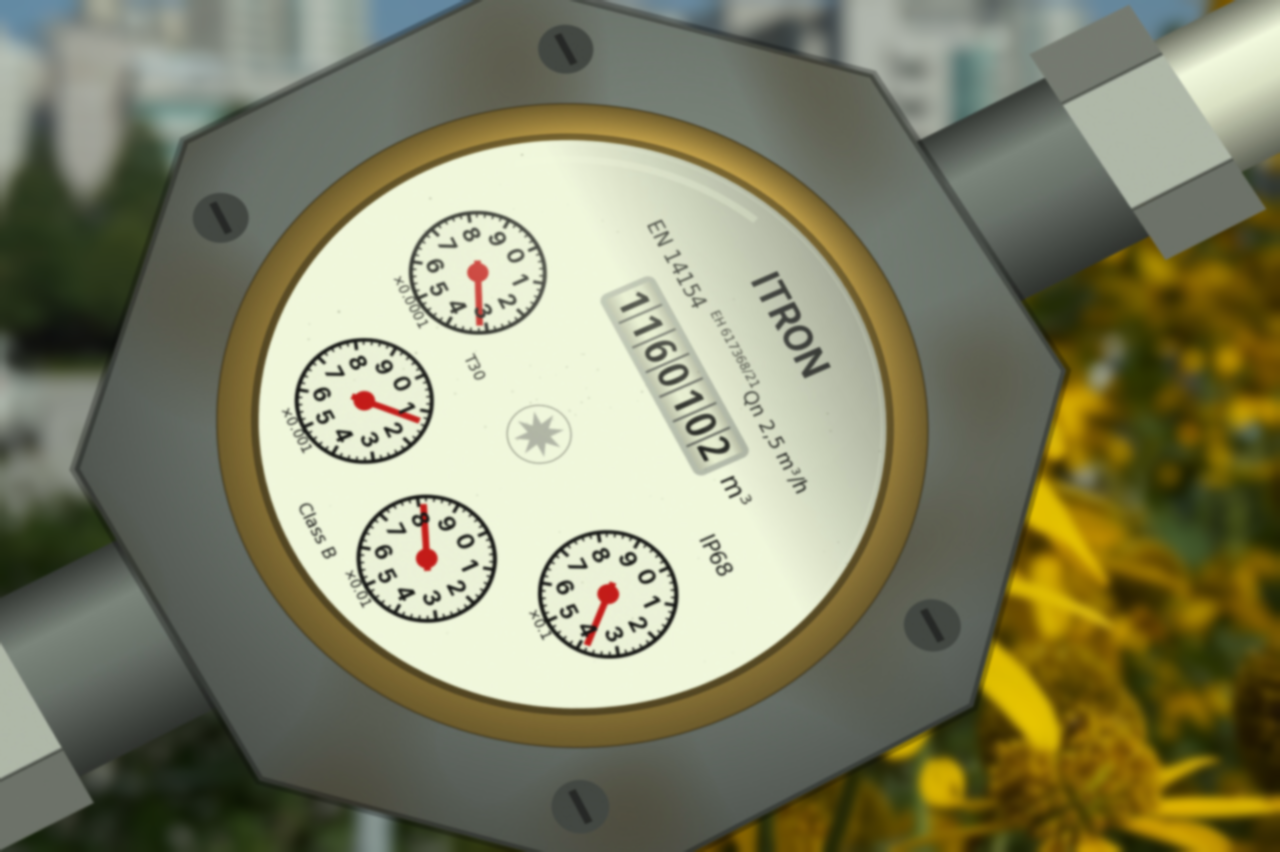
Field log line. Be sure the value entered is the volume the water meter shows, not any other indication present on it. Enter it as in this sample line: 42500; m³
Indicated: 1160102.3813; m³
